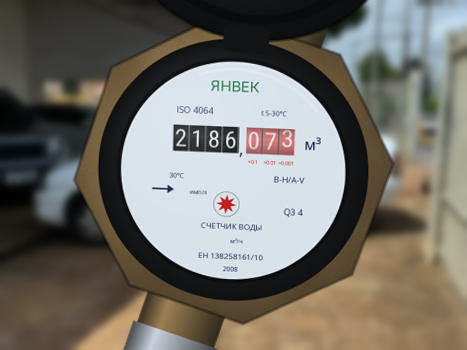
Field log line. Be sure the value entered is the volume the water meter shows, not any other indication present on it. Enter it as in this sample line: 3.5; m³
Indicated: 2186.073; m³
